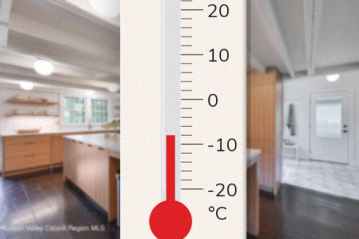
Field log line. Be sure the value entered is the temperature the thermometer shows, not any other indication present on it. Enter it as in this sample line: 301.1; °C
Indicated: -8; °C
